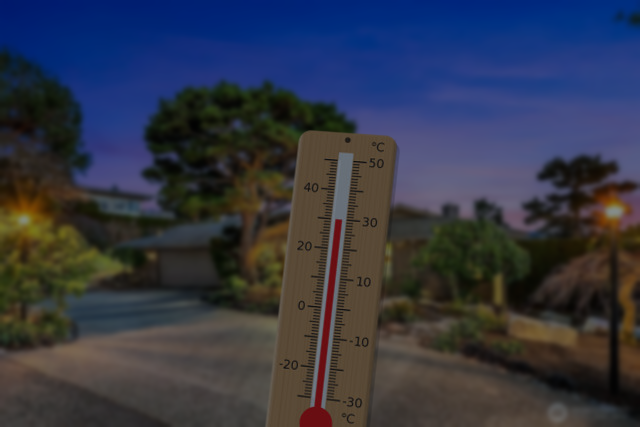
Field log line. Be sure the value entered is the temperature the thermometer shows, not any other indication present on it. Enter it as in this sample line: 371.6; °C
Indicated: 30; °C
